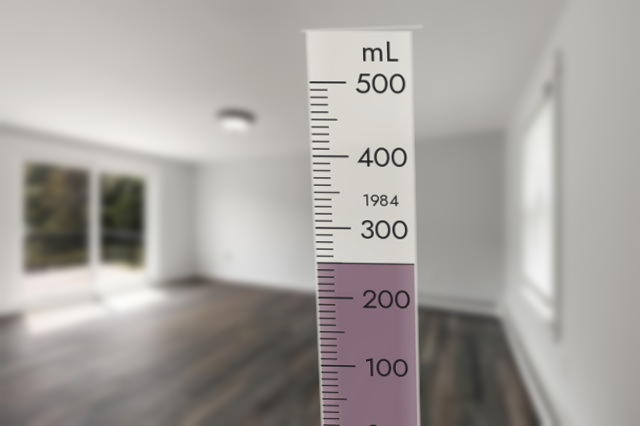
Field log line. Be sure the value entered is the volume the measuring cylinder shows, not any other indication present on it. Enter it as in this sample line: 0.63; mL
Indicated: 250; mL
